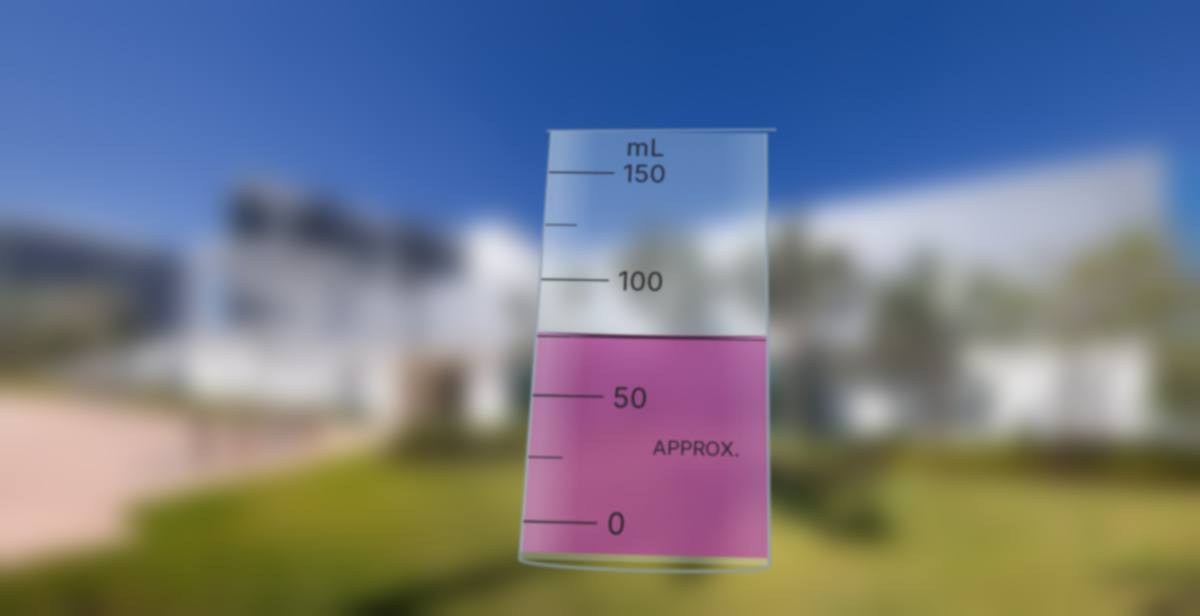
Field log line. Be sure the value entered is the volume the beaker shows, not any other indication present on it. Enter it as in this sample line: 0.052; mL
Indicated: 75; mL
